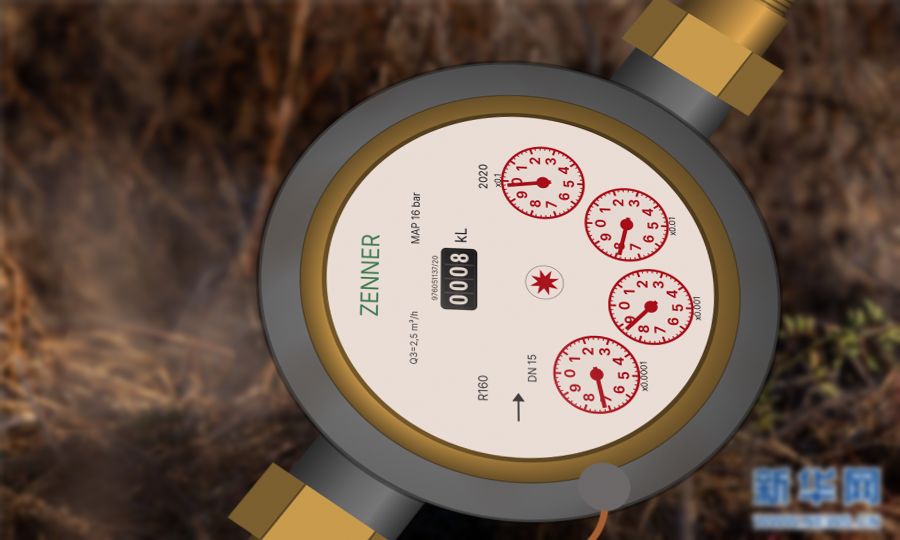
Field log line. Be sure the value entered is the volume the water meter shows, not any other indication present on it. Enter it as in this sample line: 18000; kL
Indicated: 7.9787; kL
